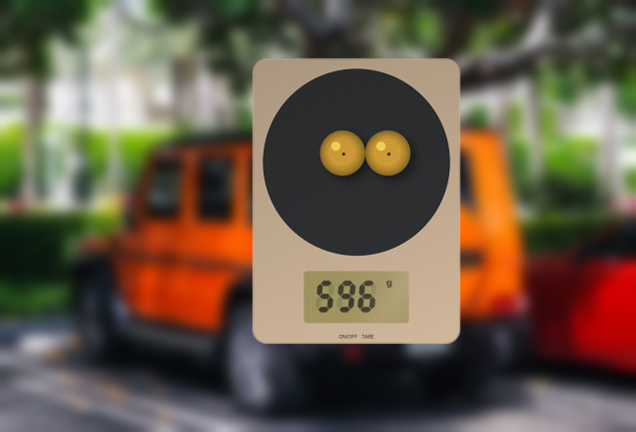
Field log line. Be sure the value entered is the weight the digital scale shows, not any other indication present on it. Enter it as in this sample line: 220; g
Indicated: 596; g
